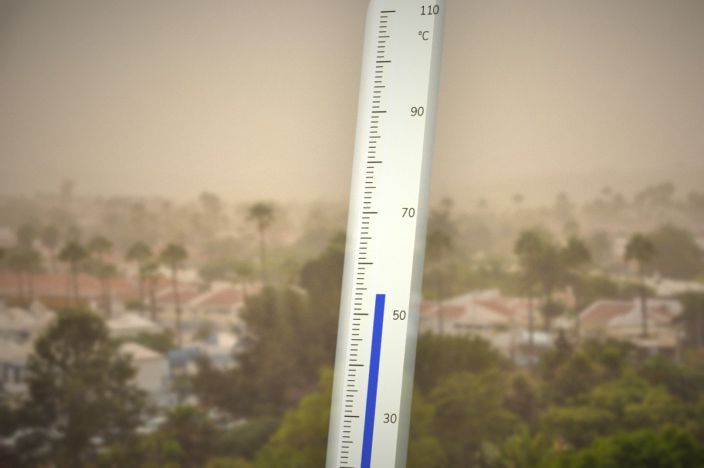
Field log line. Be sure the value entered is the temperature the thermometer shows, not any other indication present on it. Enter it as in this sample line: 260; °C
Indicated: 54; °C
